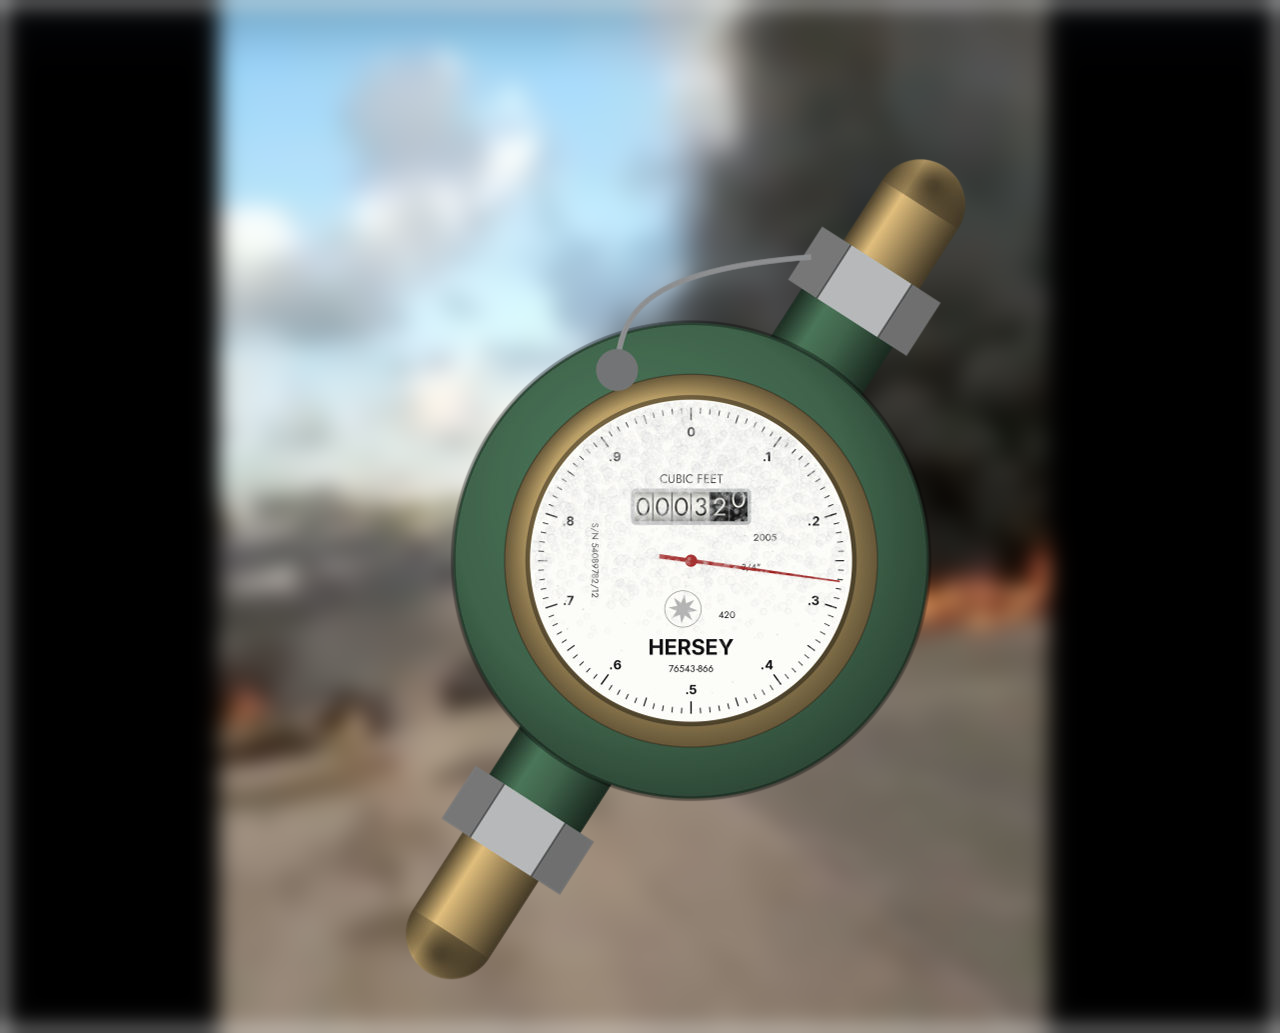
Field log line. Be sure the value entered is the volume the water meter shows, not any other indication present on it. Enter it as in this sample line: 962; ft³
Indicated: 320.27; ft³
